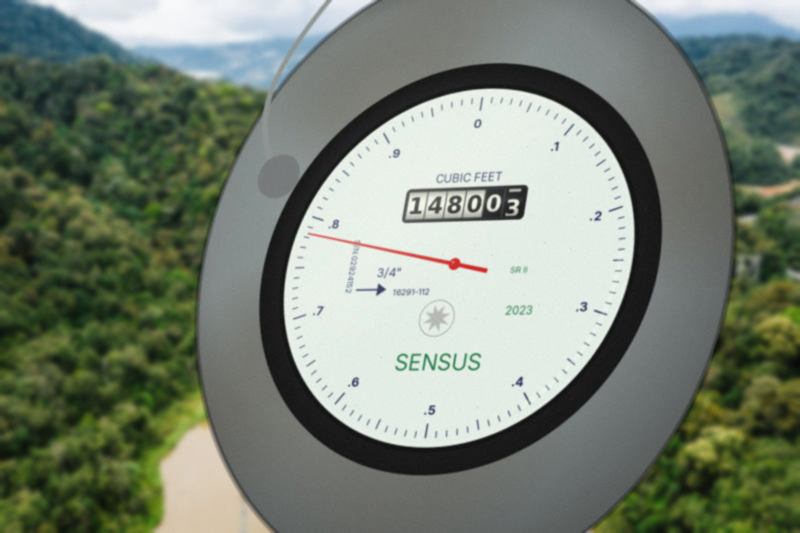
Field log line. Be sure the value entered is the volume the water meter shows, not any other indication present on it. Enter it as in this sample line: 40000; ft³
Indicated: 148002.78; ft³
